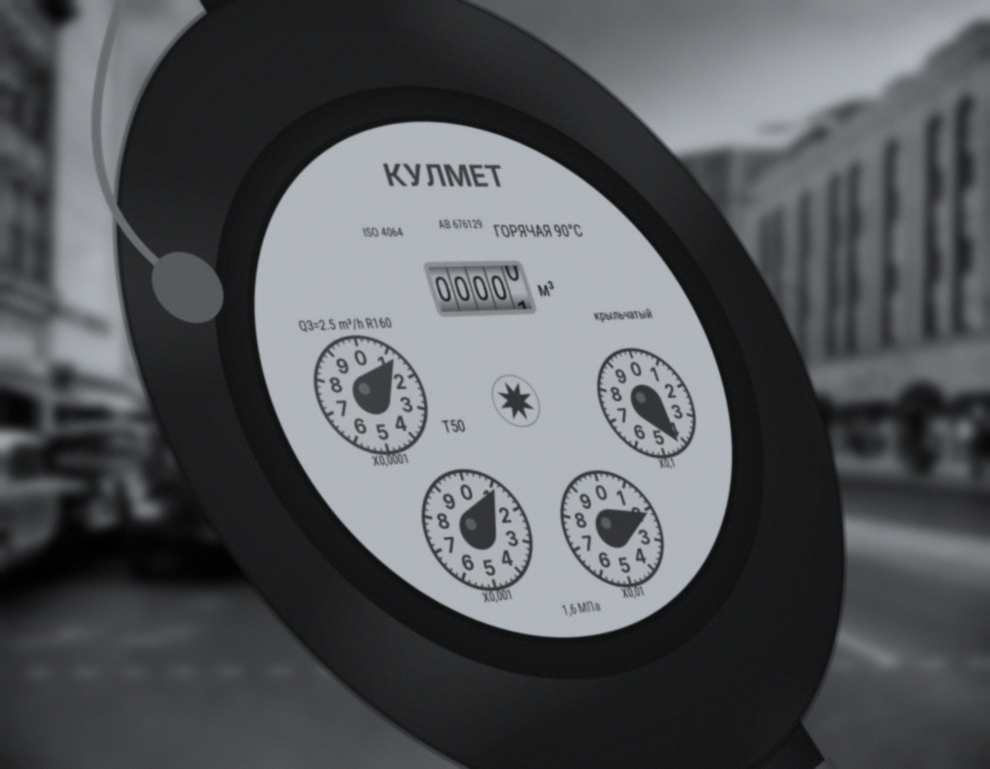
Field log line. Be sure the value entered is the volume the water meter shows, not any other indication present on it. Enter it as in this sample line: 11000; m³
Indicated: 0.4211; m³
